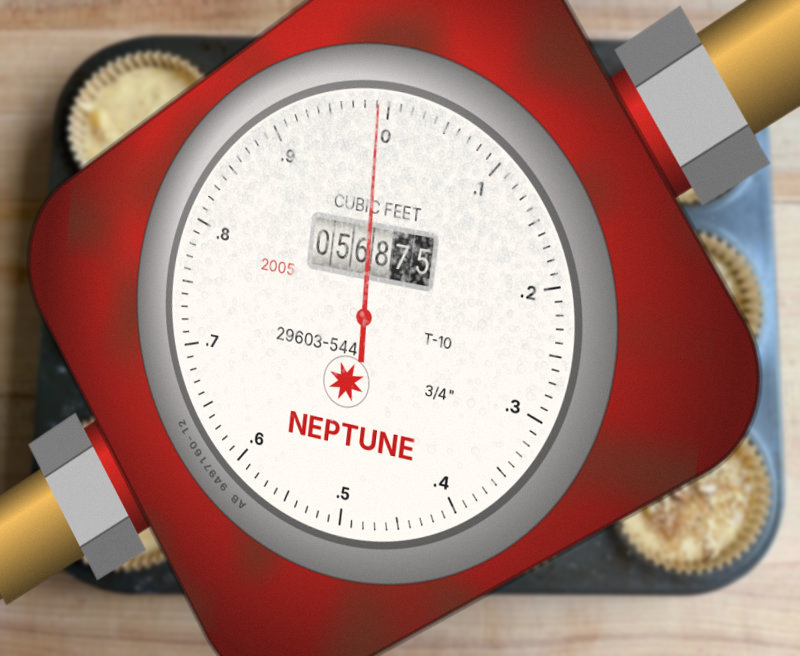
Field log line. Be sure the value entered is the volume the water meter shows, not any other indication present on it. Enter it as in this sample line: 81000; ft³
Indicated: 56874.99; ft³
